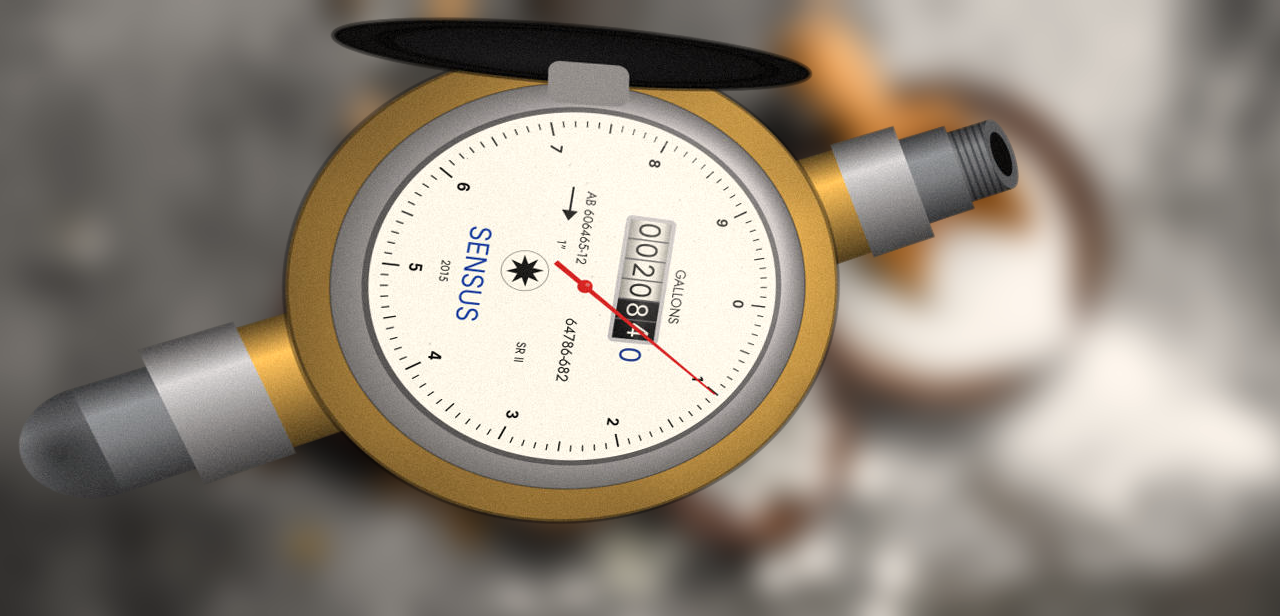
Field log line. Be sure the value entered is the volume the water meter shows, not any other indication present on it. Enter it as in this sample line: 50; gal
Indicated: 20841.0; gal
